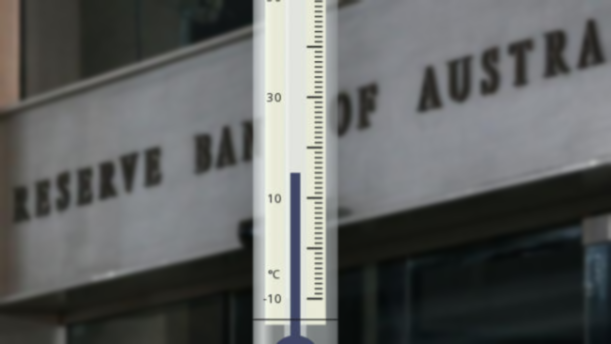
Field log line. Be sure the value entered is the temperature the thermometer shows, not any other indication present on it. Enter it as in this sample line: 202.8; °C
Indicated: 15; °C
